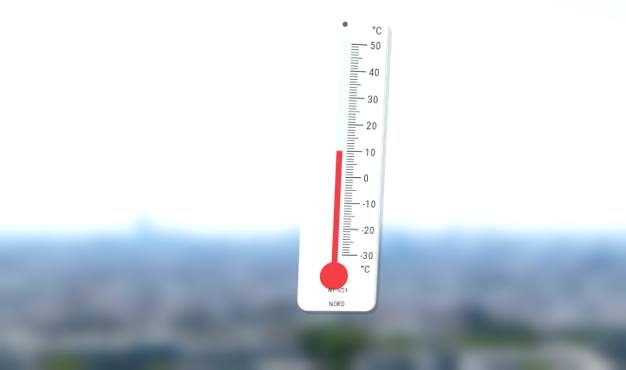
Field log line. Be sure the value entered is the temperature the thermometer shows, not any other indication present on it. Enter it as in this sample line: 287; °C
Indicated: 10; °C
